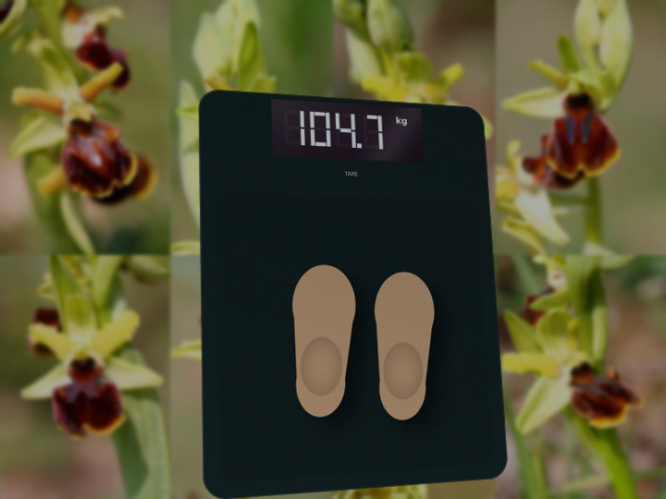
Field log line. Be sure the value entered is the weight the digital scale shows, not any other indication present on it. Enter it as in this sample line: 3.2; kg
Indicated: 104.7; kg
